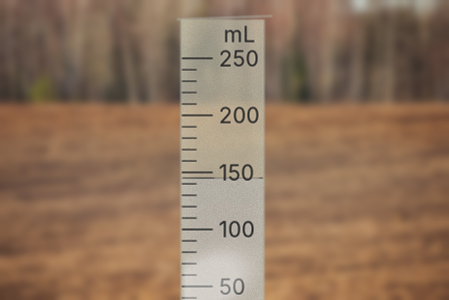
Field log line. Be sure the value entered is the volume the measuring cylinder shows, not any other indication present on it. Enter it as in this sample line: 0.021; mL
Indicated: 145; mL
